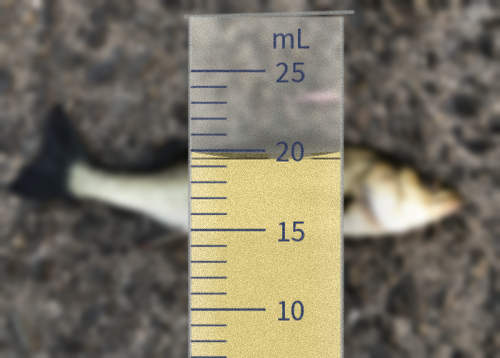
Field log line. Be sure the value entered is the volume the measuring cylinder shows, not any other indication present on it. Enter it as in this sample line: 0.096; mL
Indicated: 19.5; mL
